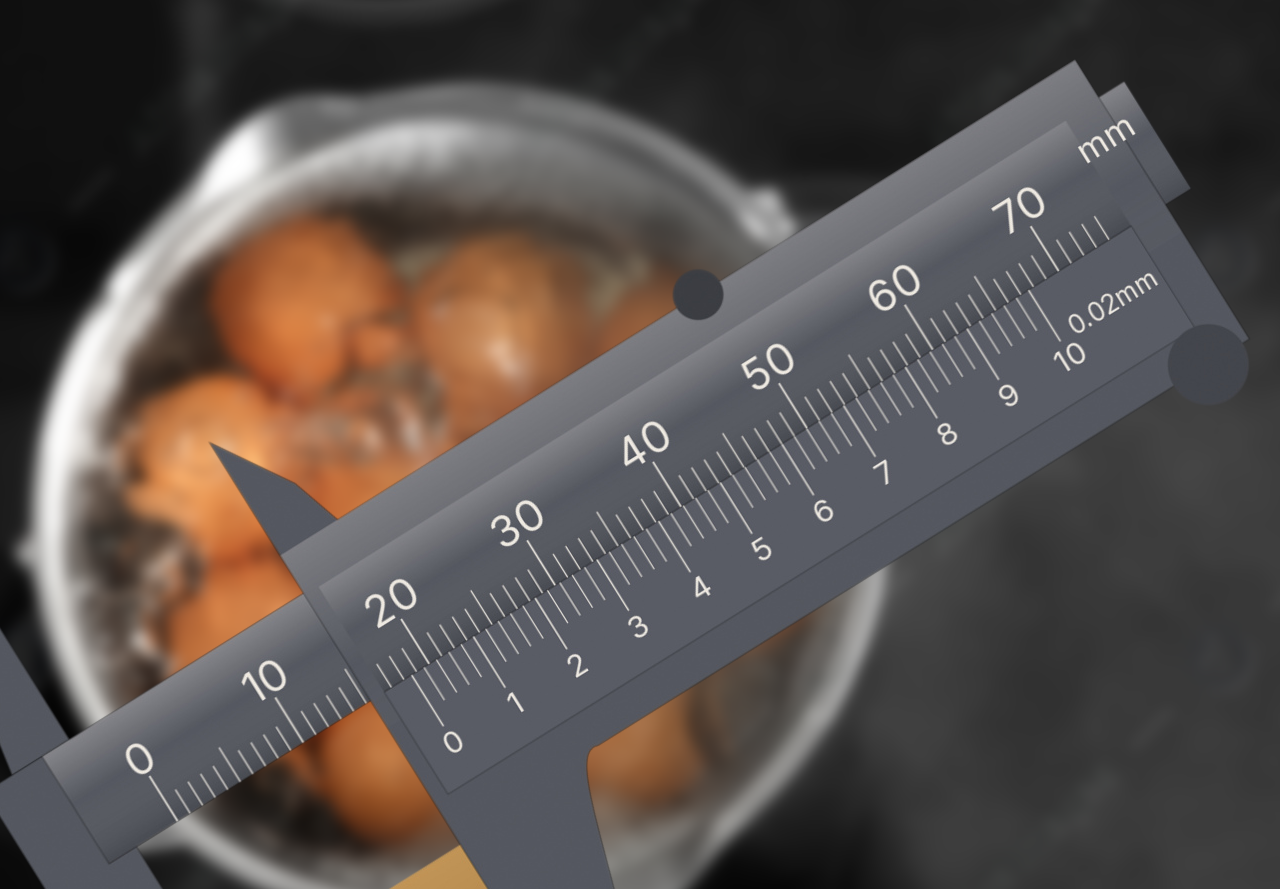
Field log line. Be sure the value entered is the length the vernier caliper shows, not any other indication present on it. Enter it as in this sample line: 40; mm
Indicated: 18.6; mm
